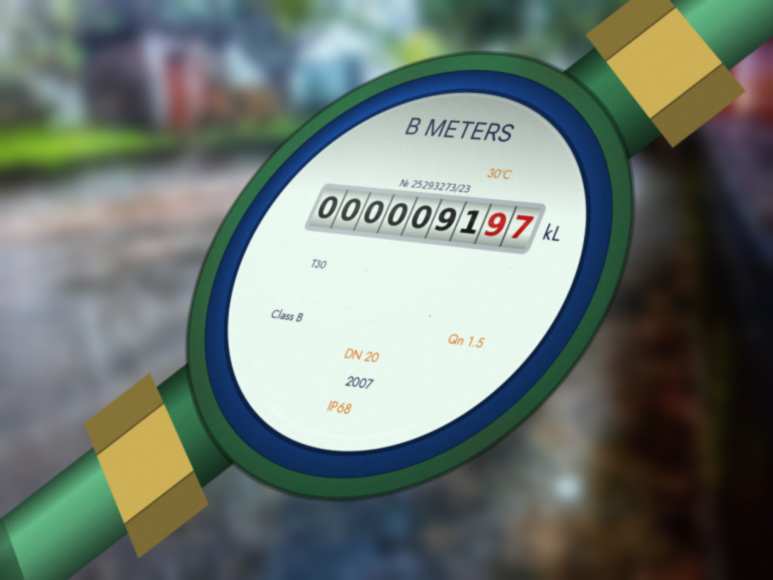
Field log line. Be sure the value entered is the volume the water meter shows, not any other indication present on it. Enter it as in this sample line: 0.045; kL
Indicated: 91.97; kL
